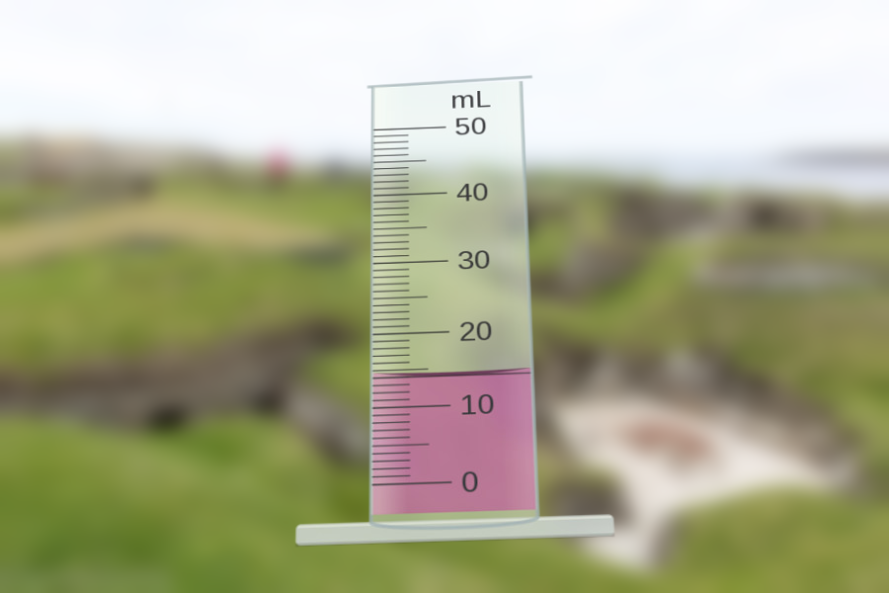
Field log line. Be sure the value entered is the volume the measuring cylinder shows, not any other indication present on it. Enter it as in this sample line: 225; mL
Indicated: 14; mL
